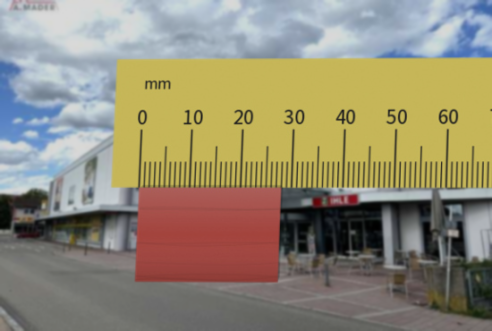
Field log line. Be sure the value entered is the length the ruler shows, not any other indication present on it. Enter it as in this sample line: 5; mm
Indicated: 28; mm
